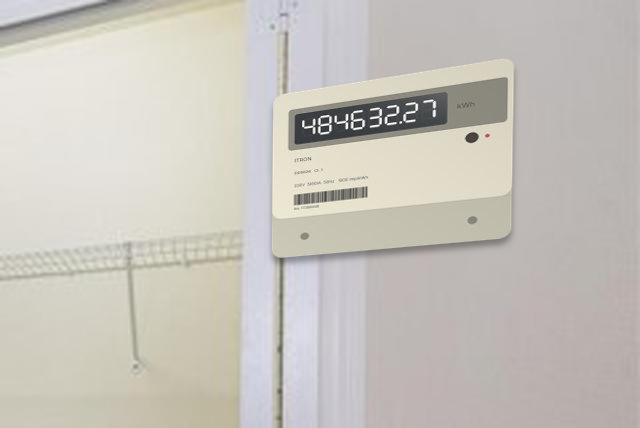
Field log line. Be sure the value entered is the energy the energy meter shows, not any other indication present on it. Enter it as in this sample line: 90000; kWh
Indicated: 484632.27; kWh
